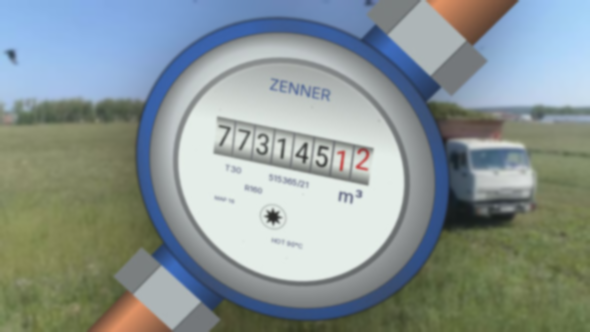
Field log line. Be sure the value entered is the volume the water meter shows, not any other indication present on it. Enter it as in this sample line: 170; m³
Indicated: 773145.12; m³
